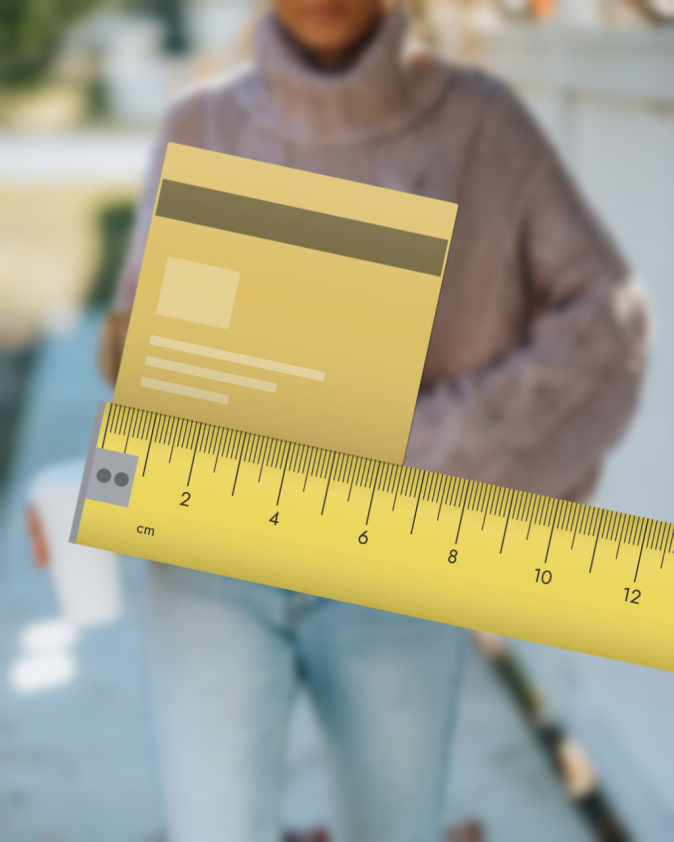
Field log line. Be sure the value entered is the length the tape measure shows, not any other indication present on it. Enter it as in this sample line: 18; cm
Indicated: 6.5; cm
